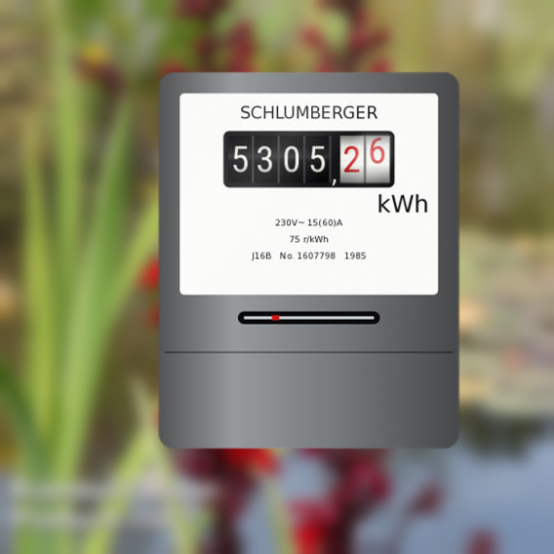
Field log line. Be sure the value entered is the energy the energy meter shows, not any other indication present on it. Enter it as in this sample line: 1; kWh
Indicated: 5305.26; kWh
